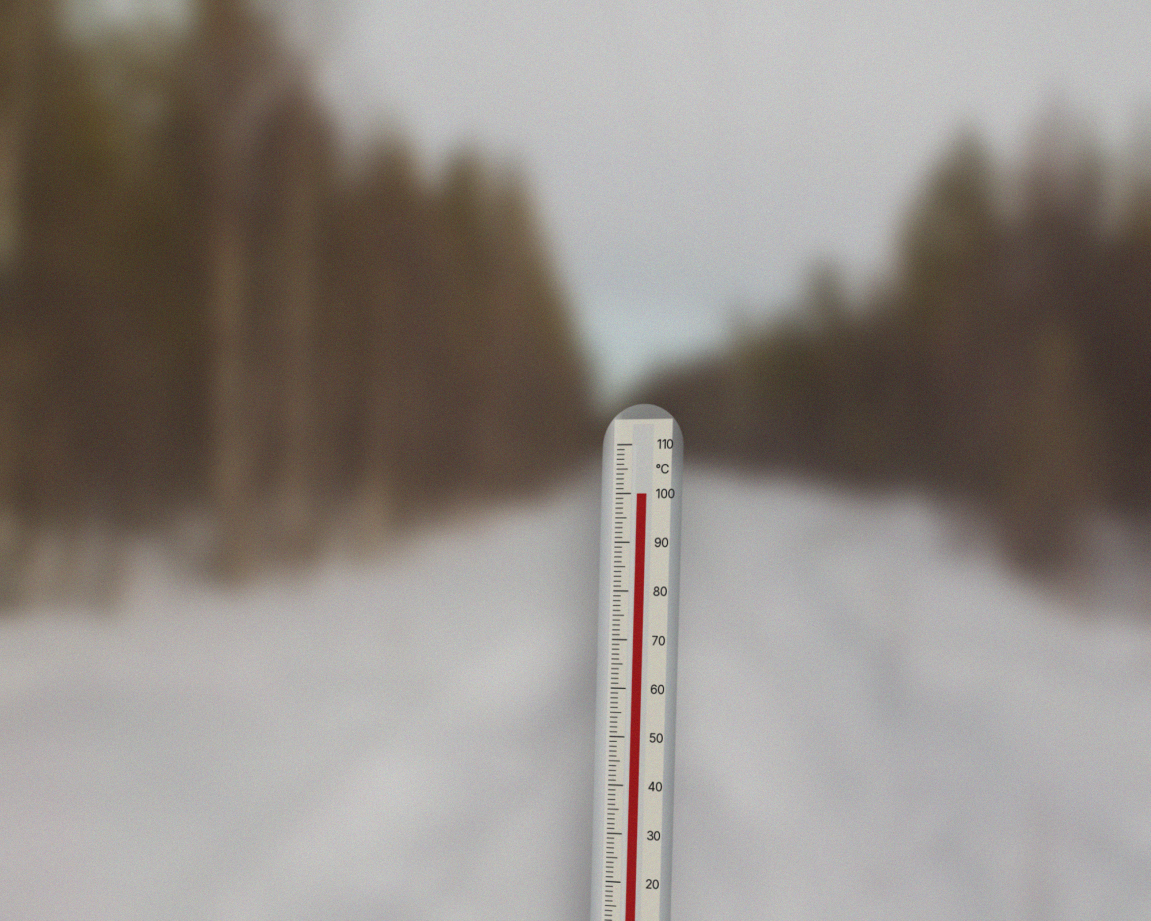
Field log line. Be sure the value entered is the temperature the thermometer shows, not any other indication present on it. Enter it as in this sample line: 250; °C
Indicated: 100; °C
